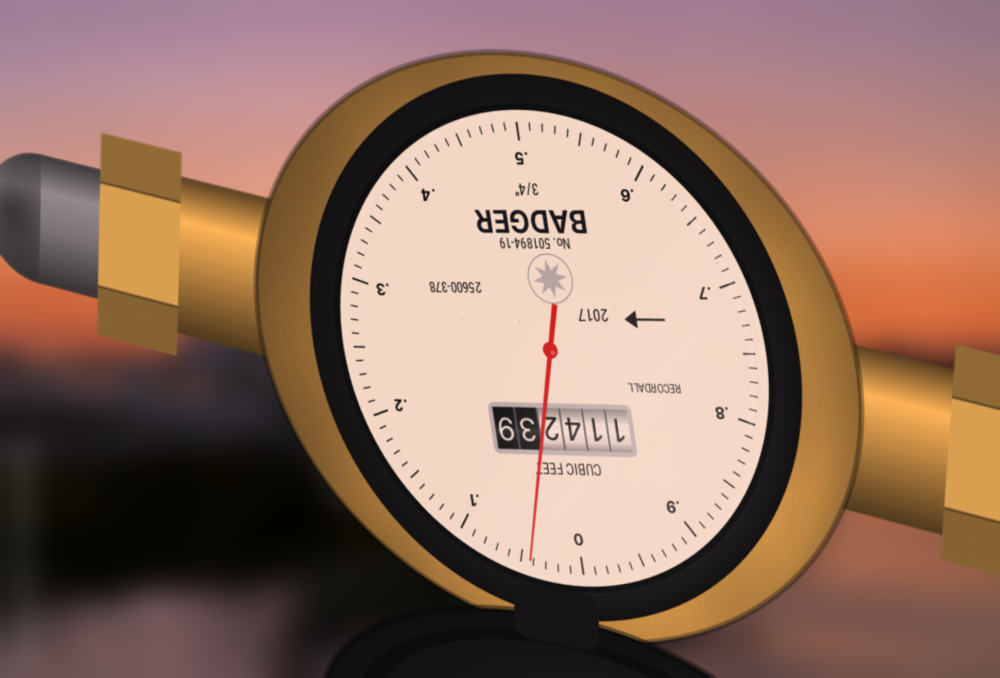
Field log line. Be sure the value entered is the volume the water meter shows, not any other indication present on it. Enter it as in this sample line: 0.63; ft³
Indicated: 114239.04; ft³
